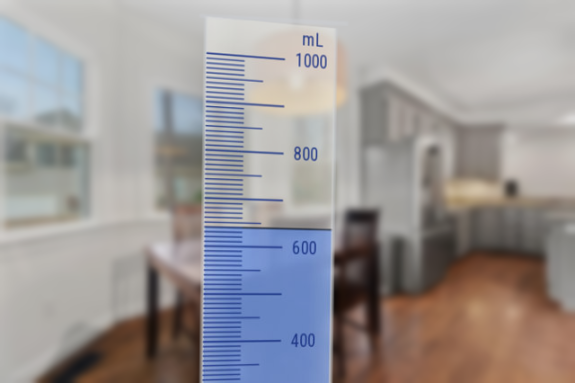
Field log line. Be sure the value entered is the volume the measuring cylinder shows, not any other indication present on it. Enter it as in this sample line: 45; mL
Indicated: 640; mL
